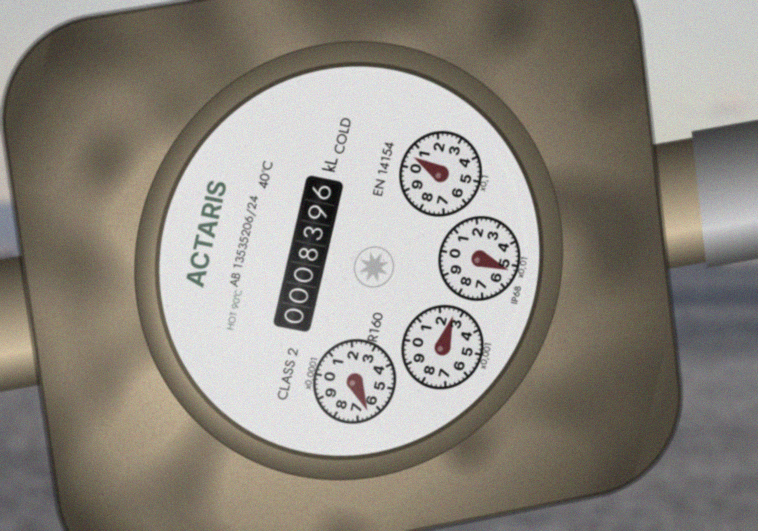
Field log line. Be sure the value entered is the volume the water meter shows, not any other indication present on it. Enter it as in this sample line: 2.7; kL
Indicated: 8396.0526; kL
